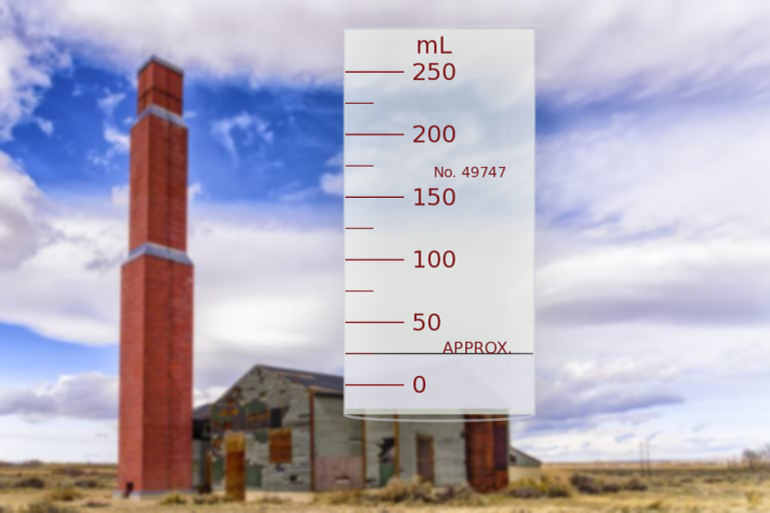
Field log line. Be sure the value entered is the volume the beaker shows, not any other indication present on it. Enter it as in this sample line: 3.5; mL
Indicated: 25; mL
